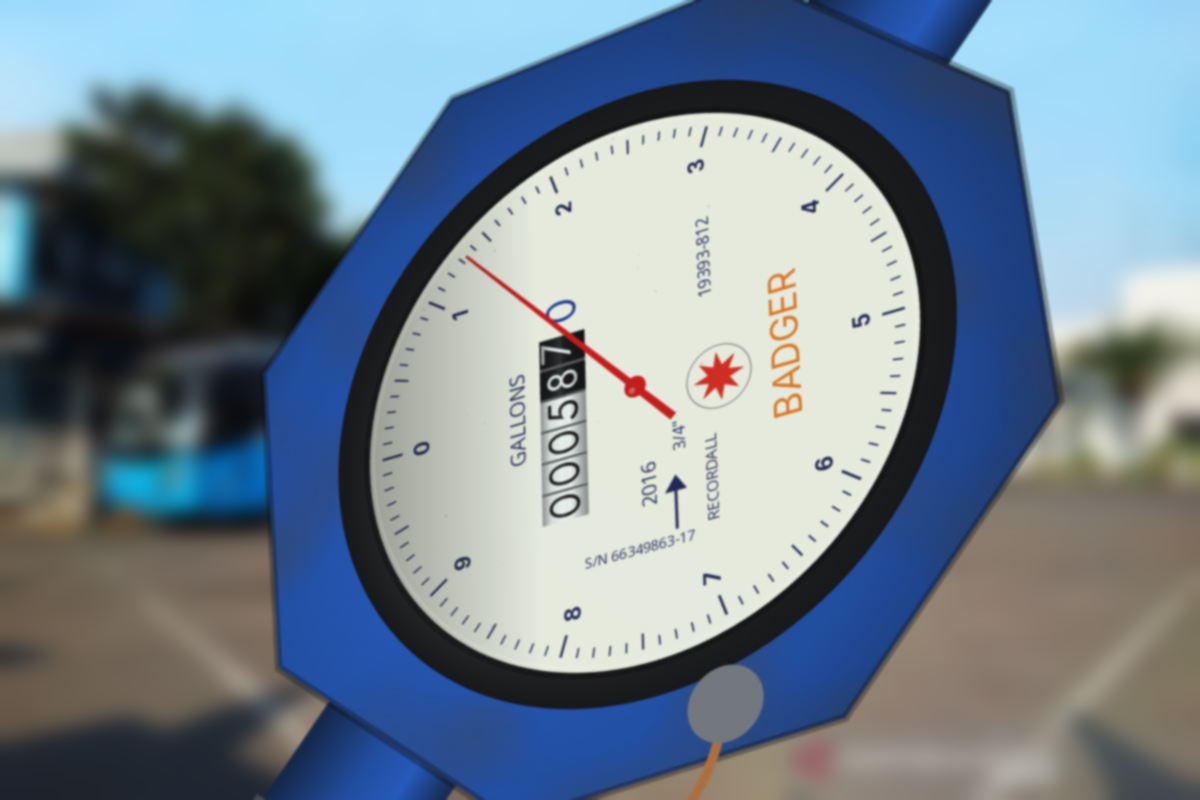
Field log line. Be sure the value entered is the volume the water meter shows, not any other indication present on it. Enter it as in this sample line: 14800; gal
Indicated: 5871.3; gal
